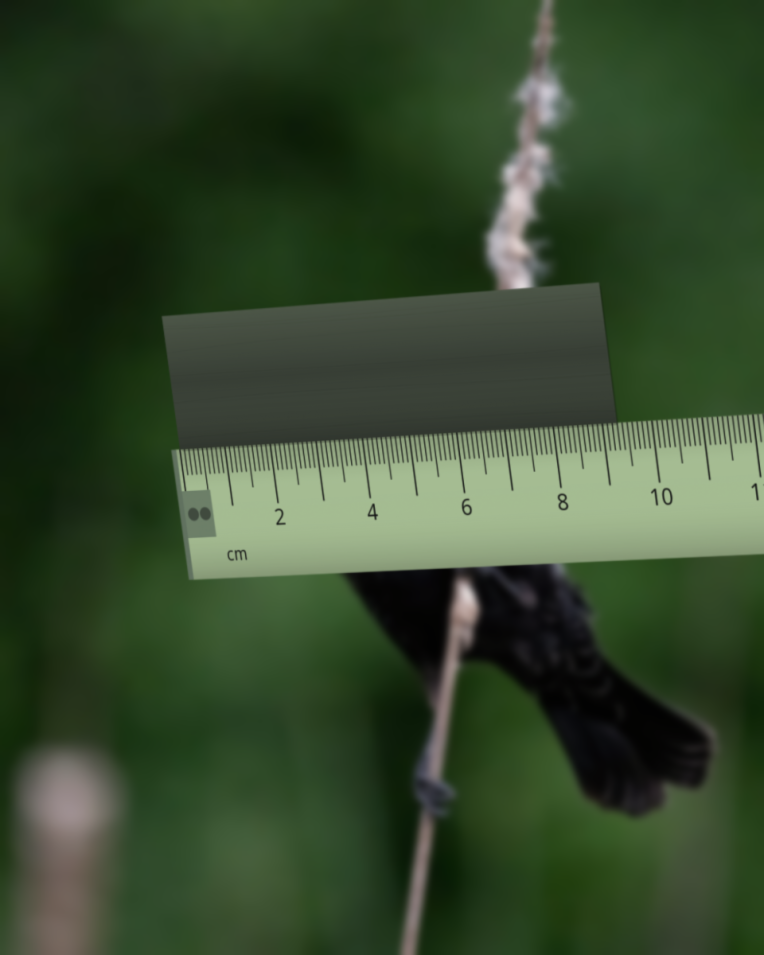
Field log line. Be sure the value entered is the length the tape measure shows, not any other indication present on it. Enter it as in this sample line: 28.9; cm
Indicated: 9.3; cm
